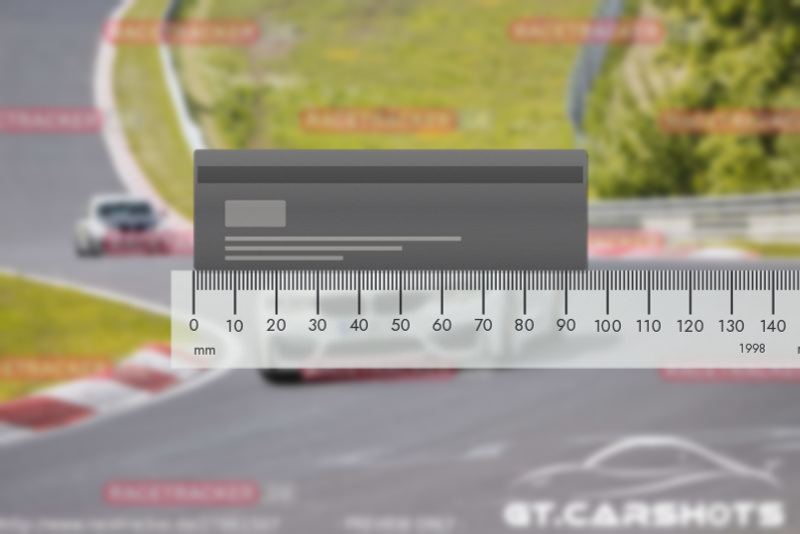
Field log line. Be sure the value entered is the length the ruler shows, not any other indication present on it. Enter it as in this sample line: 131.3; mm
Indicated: 95; mm
